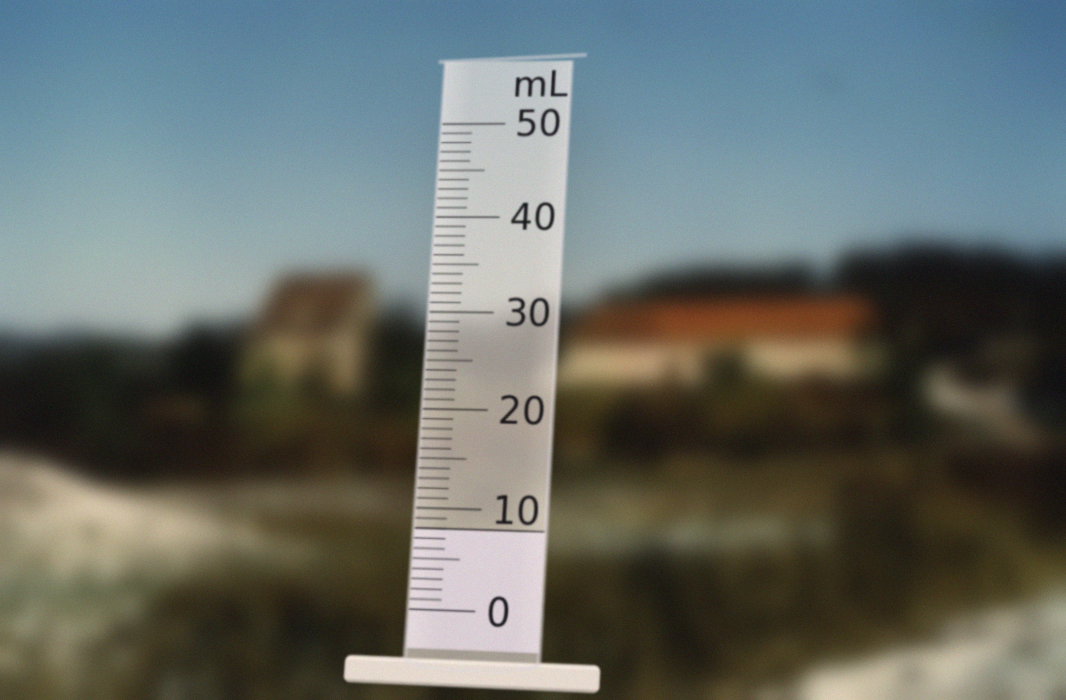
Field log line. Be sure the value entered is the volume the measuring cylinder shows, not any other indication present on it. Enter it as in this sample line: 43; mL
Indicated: 8; mL
